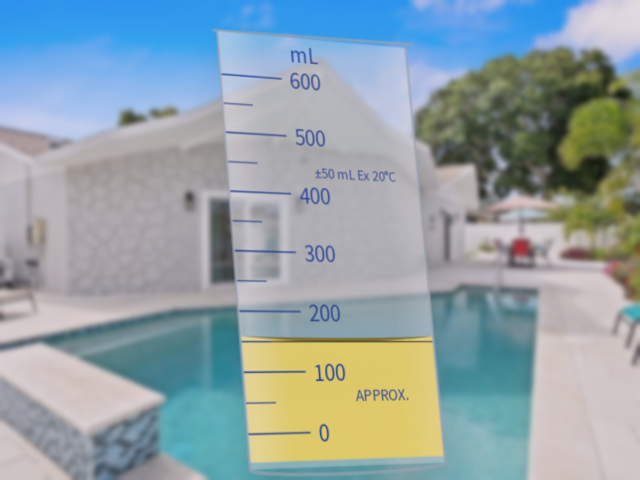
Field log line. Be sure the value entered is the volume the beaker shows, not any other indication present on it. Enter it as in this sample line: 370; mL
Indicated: 150; mL
